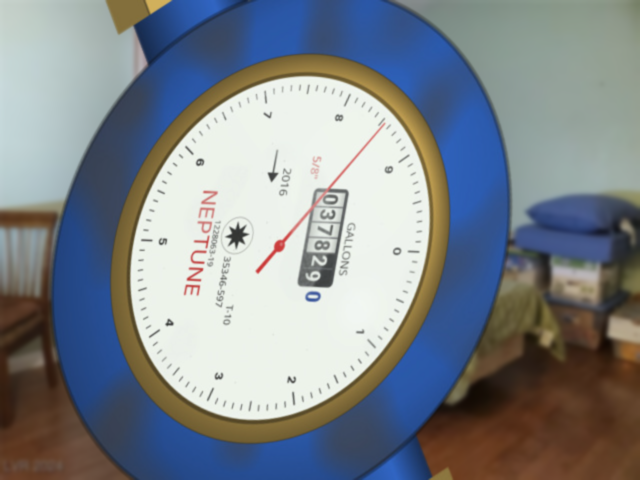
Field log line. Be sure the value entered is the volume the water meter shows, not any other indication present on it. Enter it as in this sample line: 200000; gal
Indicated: 378288.5; gal
